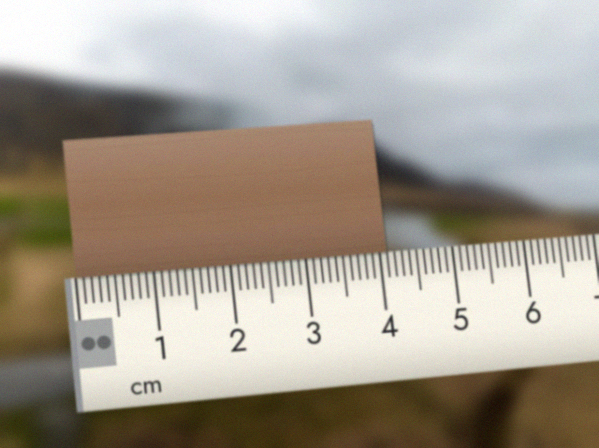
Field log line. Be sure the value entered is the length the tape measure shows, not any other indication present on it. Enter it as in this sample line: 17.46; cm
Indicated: 4.1; cm
